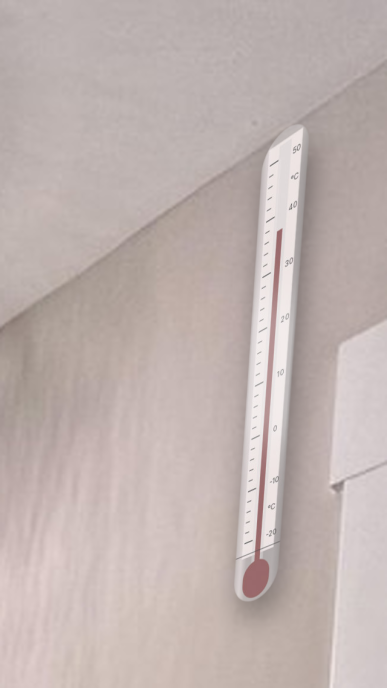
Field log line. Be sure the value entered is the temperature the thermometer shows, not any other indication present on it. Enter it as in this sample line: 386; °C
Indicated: 37; °C
